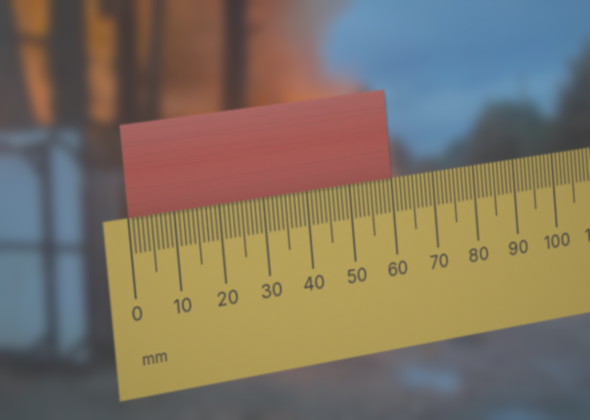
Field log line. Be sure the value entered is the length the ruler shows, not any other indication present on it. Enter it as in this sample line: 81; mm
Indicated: 60; mm
